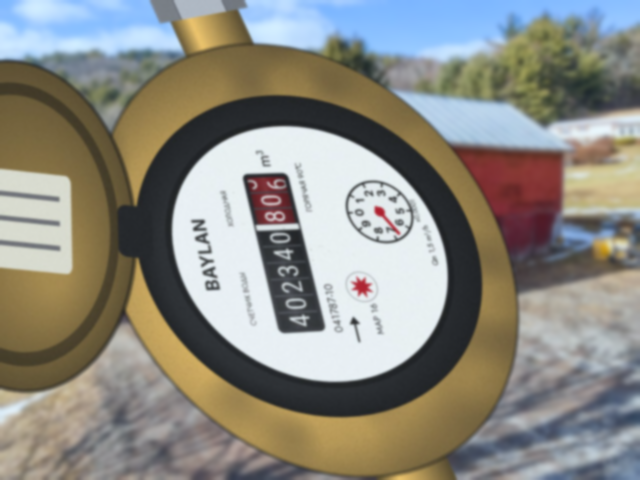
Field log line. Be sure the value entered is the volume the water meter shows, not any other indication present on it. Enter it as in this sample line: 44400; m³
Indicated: 402340.8056; m³
